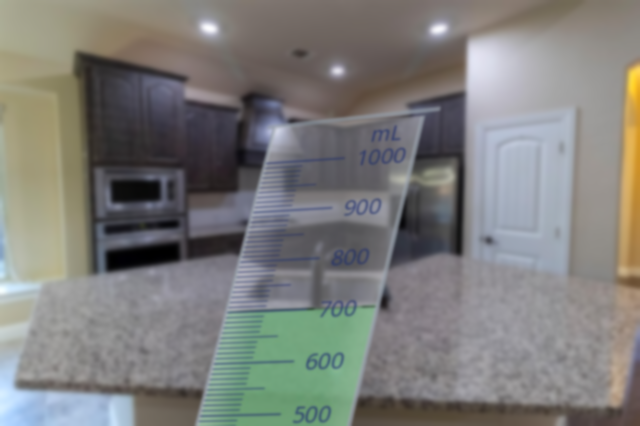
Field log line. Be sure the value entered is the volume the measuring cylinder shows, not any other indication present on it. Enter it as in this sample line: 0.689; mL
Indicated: 700; mL
